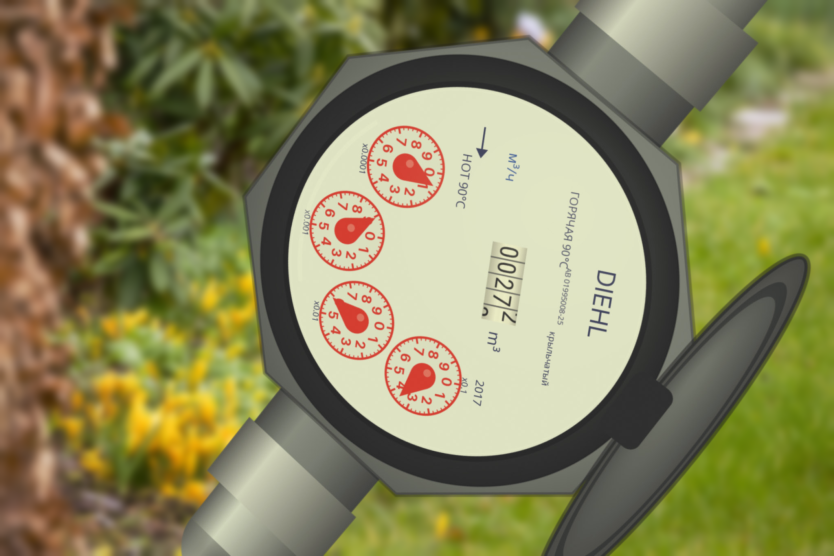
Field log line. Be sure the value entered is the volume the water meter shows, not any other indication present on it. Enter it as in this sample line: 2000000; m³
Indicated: 272.3590; m³
